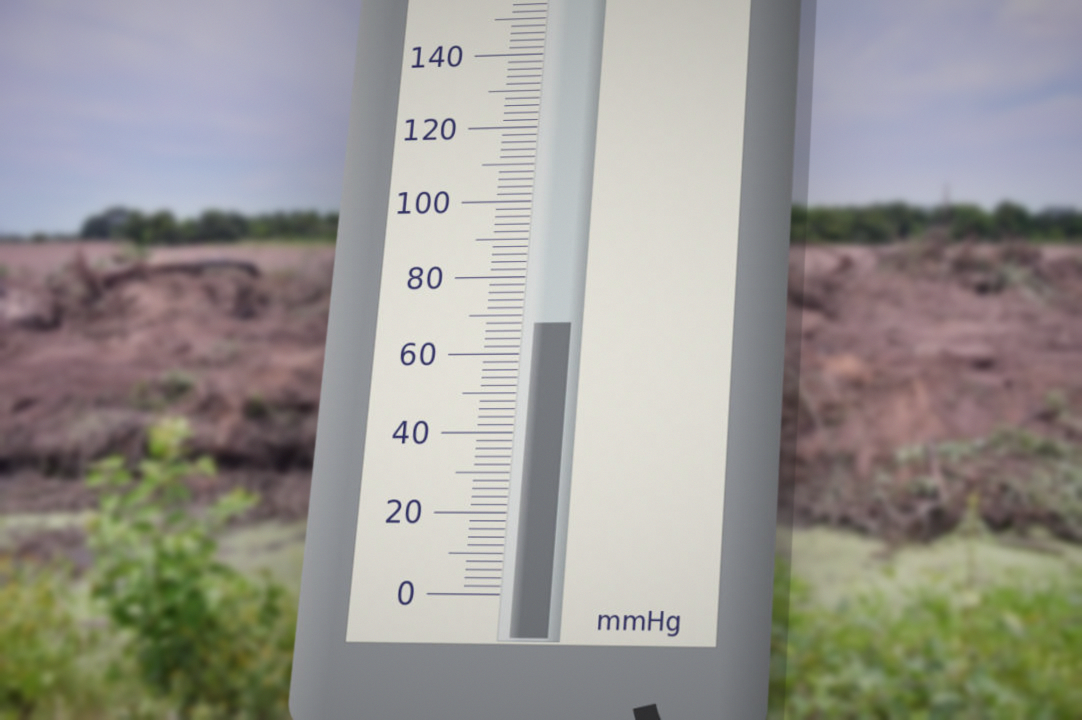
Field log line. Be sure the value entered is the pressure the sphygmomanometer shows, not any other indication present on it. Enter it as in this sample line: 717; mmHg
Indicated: 68; mmHg
